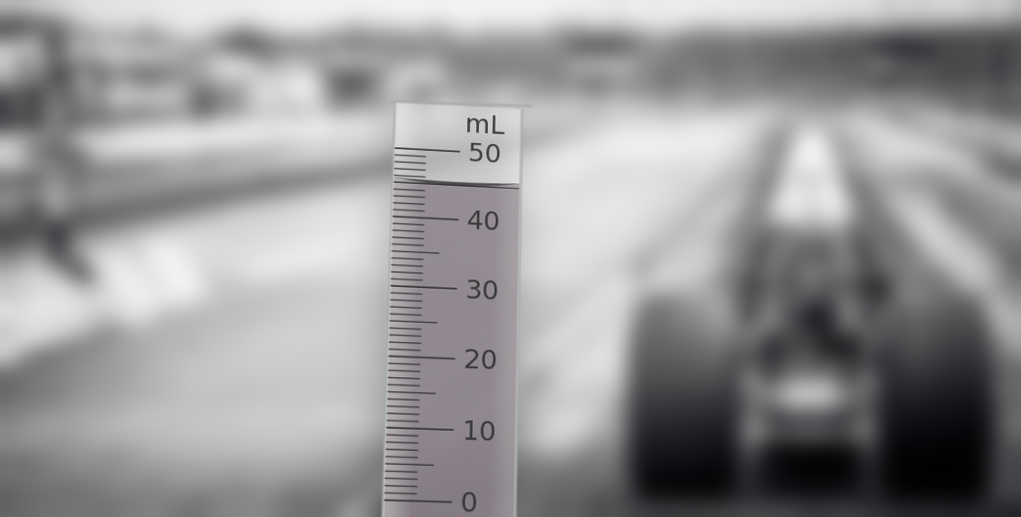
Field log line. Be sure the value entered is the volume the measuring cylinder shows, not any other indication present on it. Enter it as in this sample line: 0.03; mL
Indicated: 45; mL
